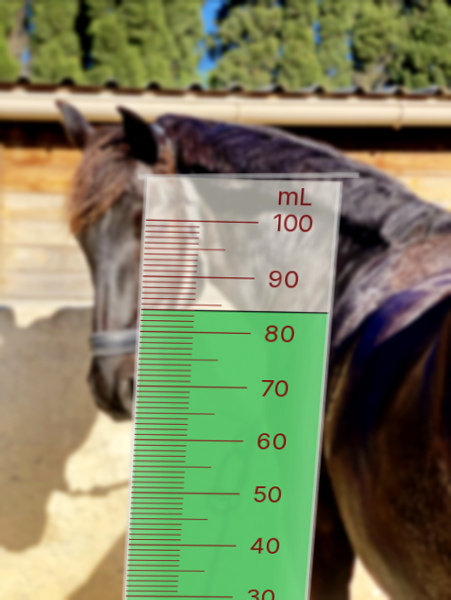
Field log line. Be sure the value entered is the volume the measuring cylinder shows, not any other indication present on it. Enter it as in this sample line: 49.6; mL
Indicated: 84; mL
